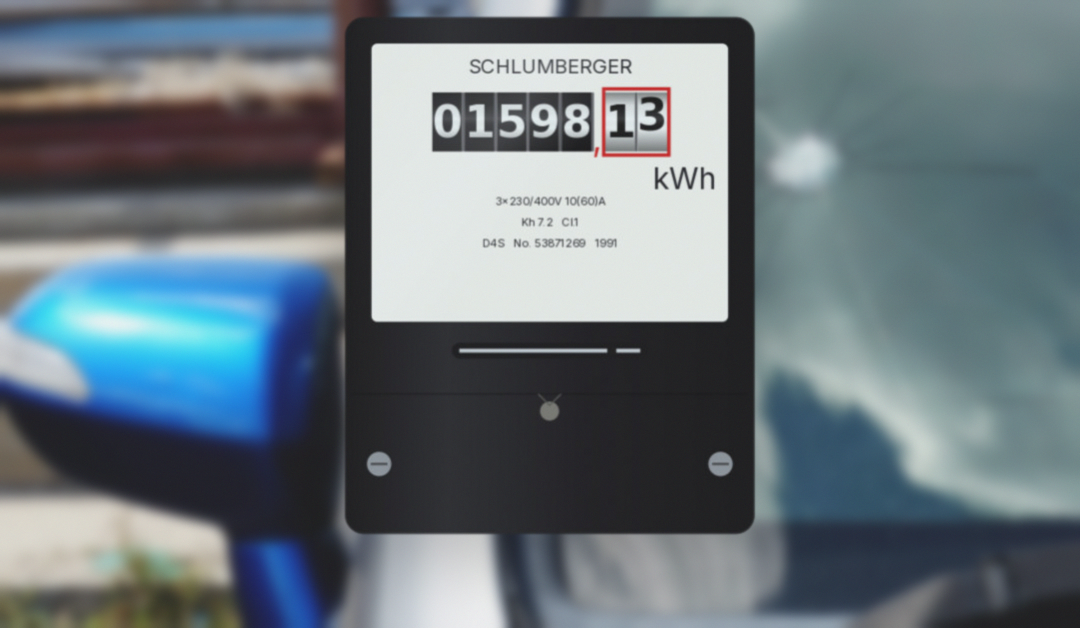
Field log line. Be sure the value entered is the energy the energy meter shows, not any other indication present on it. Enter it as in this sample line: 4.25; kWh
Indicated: 1598.13; kWh
